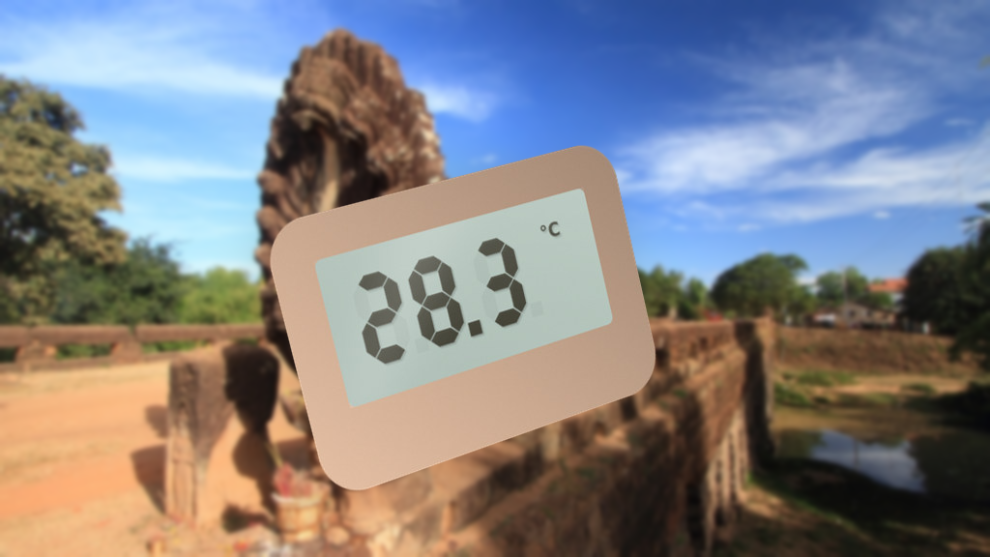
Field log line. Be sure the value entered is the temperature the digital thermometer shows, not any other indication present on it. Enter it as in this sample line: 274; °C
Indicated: 28.3; °C
